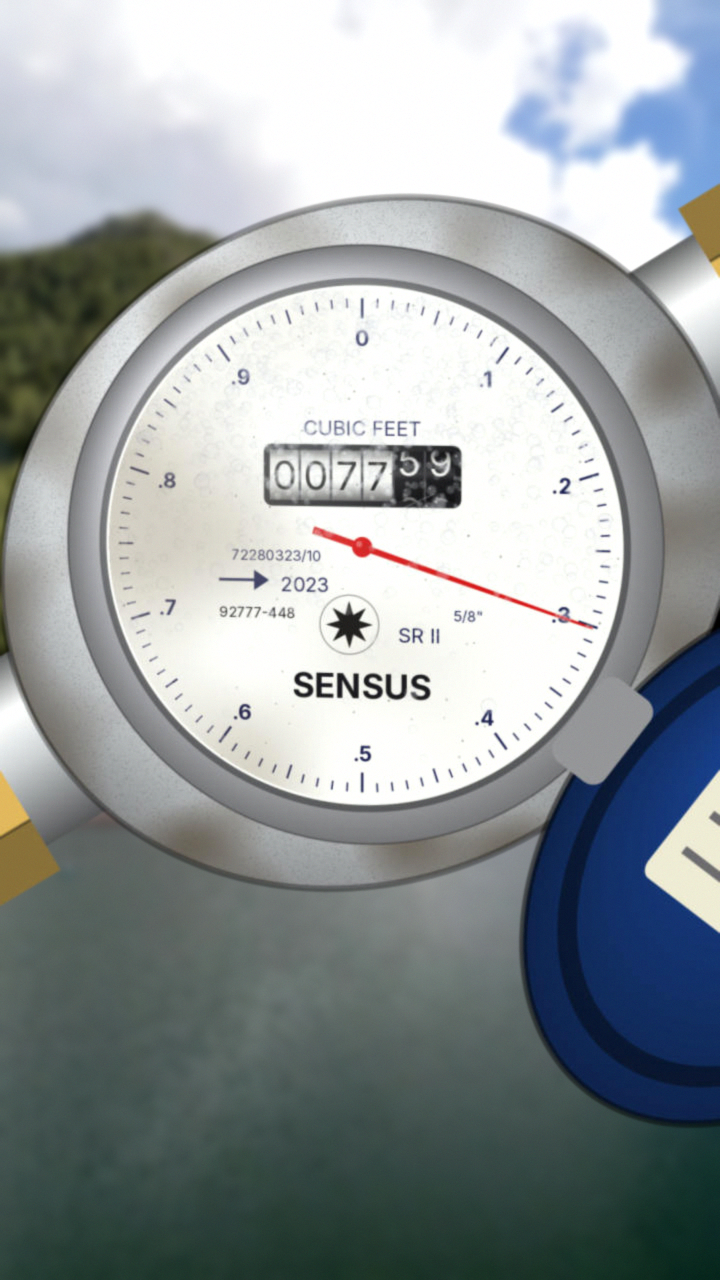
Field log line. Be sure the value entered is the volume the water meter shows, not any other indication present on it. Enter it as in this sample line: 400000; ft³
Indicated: 7759.30; ft³
